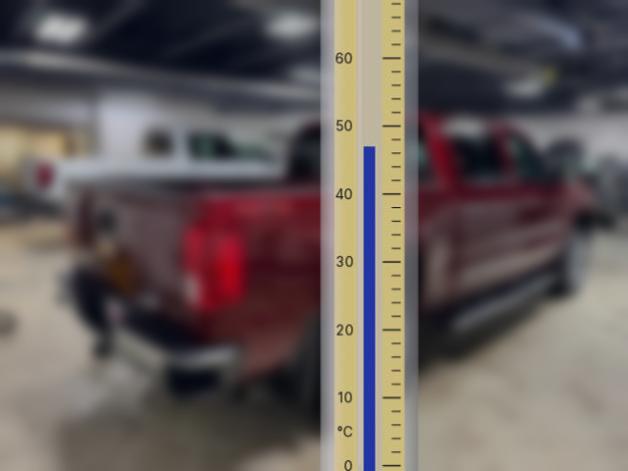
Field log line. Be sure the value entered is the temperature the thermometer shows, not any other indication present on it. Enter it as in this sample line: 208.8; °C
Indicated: 47; °C
